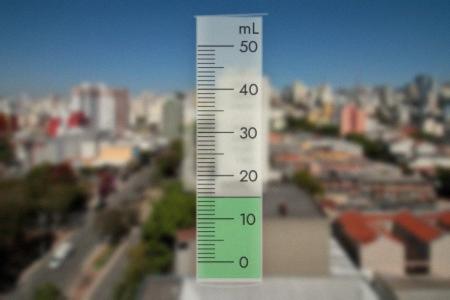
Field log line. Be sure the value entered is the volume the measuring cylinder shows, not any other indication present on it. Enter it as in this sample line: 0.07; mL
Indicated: 15; mL
